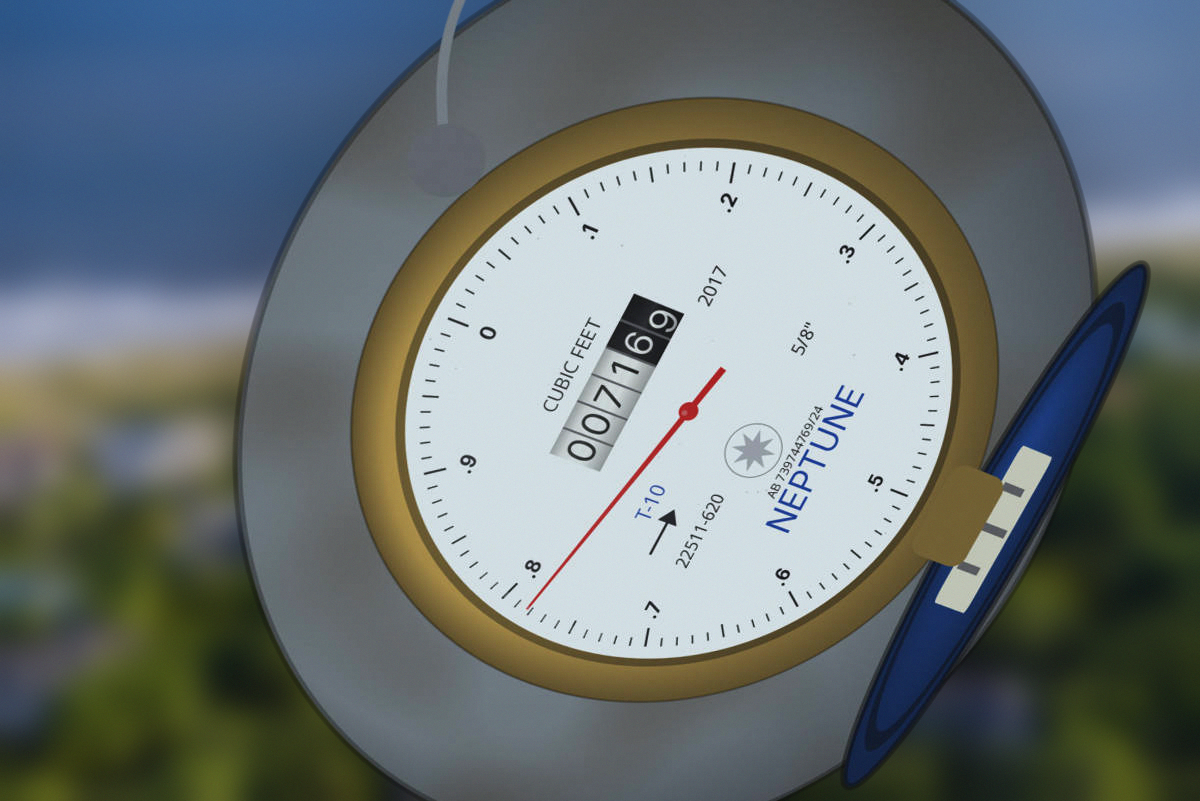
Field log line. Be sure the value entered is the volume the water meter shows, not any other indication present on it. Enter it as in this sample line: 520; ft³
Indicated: 7168.78; ft³
